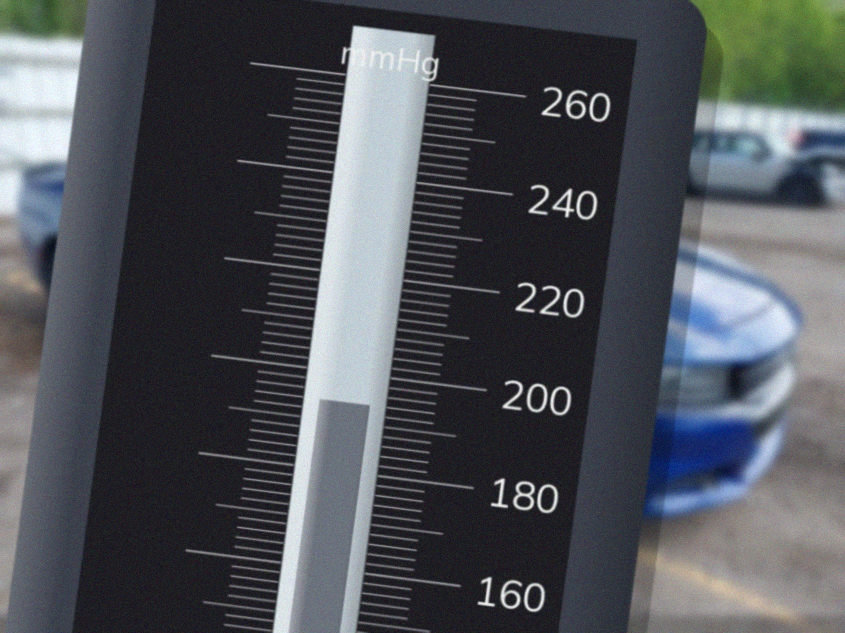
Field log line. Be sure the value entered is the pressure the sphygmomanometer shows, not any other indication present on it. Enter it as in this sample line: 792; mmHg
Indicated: 194; mmHg
